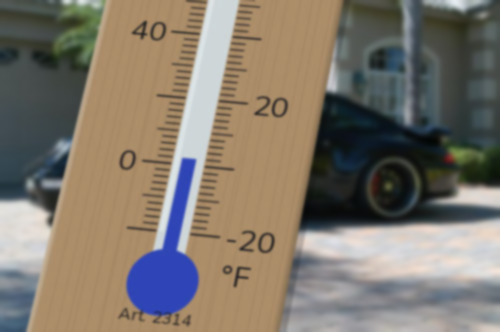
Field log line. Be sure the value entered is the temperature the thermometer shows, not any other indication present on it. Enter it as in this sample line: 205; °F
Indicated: 2; °F
